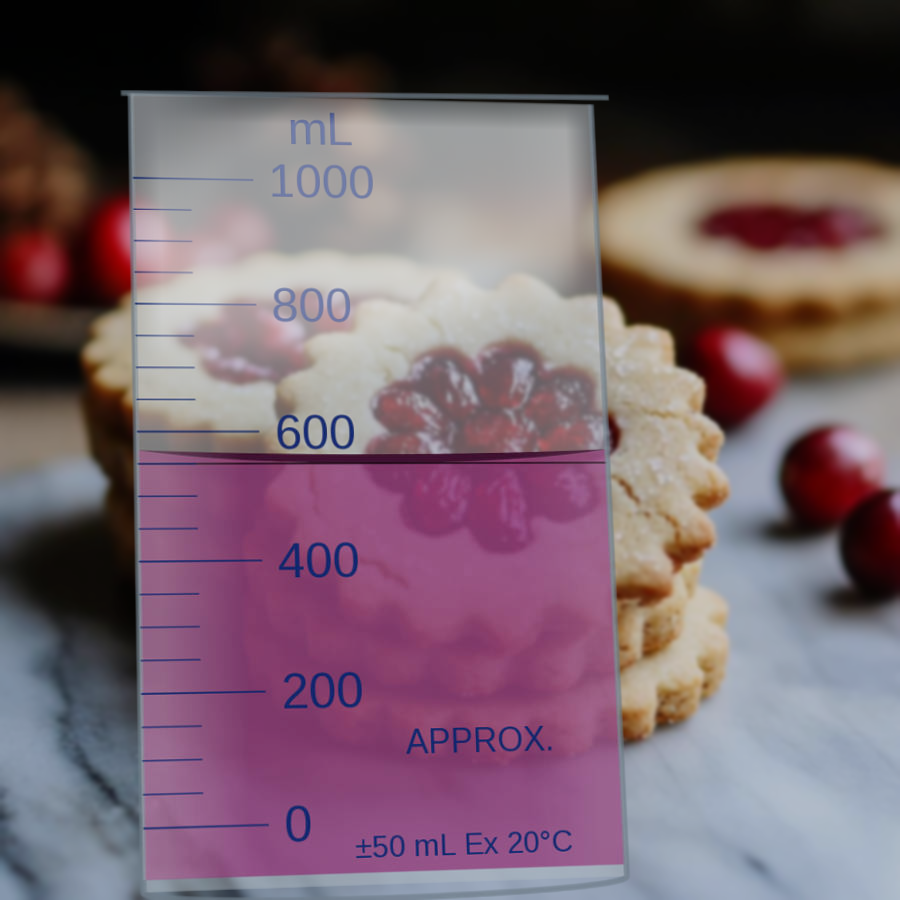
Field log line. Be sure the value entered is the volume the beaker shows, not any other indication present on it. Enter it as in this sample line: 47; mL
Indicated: 550; mL
